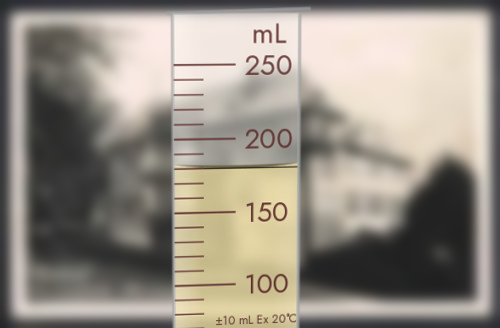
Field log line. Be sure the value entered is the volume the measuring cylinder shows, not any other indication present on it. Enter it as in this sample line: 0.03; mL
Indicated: 180; mL
